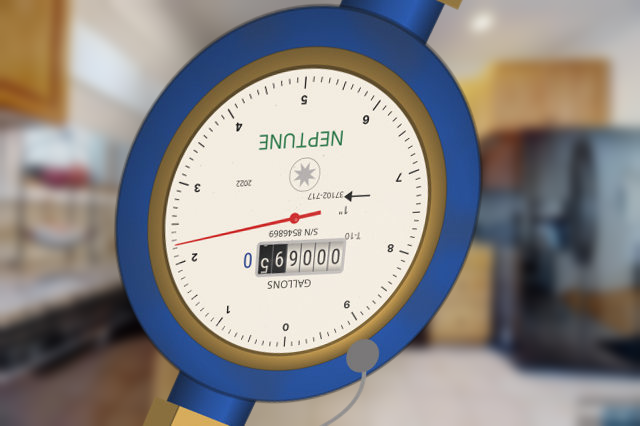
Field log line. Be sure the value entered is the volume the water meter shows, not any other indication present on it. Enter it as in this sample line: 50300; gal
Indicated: 6952.2; gal
